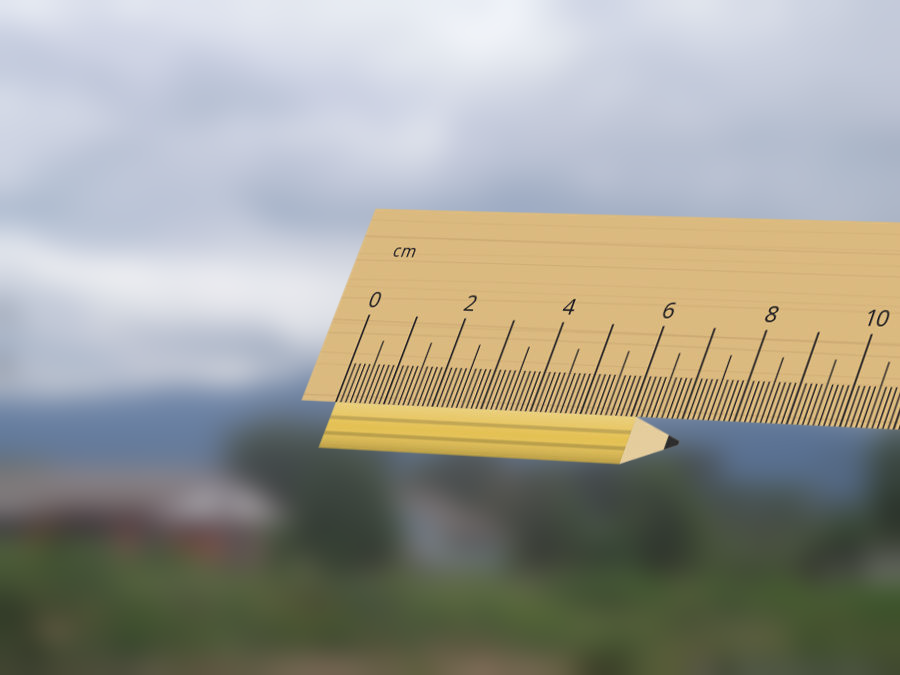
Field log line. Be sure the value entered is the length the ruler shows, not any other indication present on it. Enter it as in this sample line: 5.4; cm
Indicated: 7.1; cm
